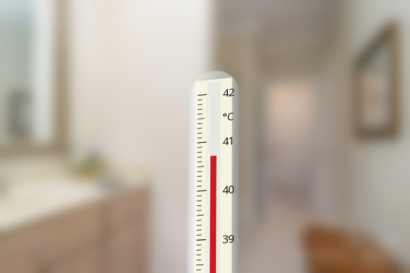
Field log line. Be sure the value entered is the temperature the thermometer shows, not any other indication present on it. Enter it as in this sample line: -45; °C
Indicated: 40.7; °C
